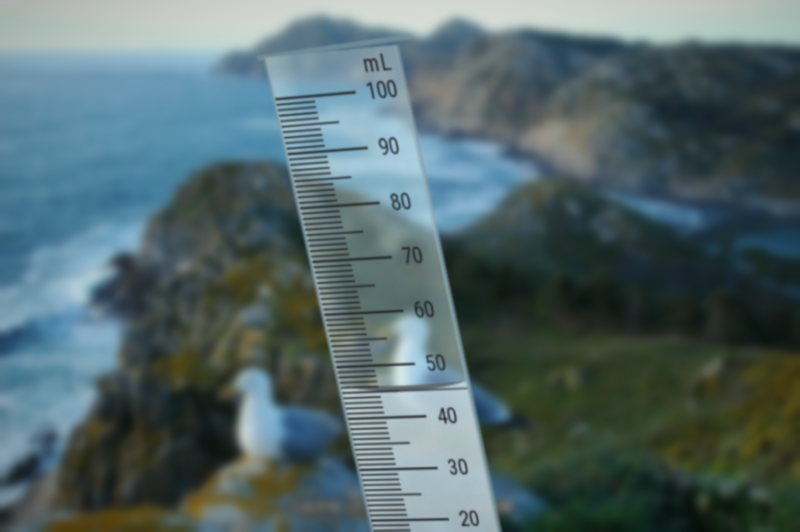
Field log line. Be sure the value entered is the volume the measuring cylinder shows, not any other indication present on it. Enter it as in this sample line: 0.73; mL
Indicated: 45; mL
